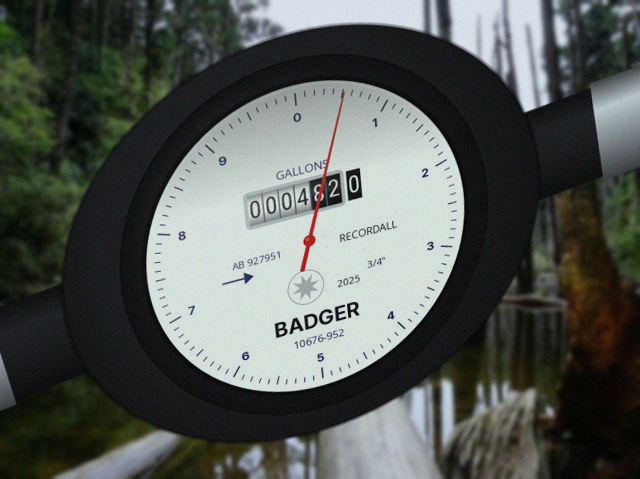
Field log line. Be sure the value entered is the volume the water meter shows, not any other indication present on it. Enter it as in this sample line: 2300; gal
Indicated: 4820.5; gal
